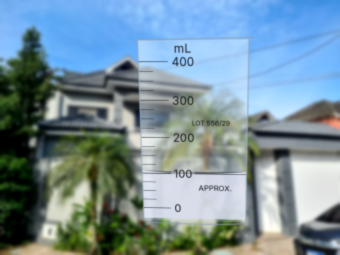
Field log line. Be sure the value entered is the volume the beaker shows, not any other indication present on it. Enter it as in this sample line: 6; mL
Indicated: 100; mL
